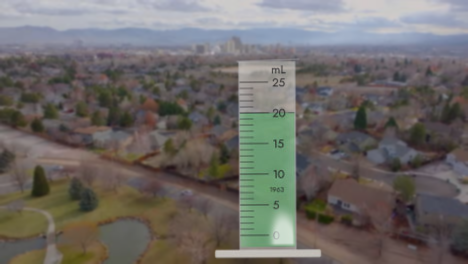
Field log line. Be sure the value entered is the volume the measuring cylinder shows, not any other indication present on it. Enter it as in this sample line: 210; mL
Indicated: 20; mL
